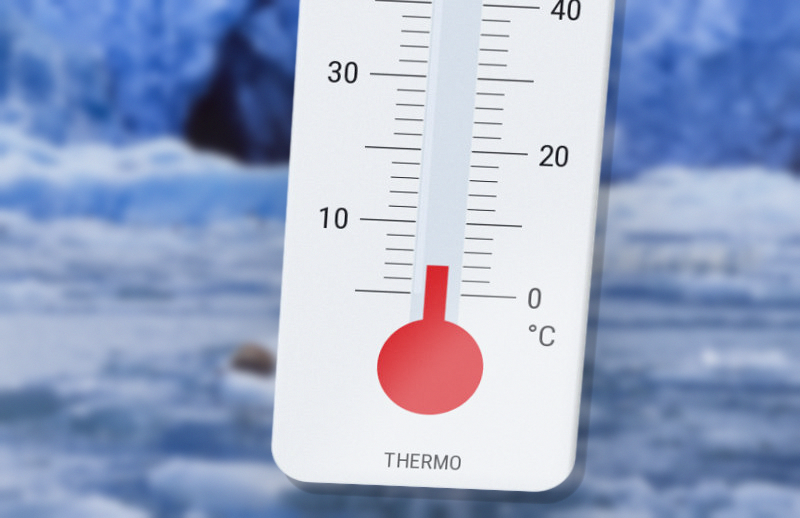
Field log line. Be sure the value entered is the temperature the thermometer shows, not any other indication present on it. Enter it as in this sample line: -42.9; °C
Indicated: 4; °C
